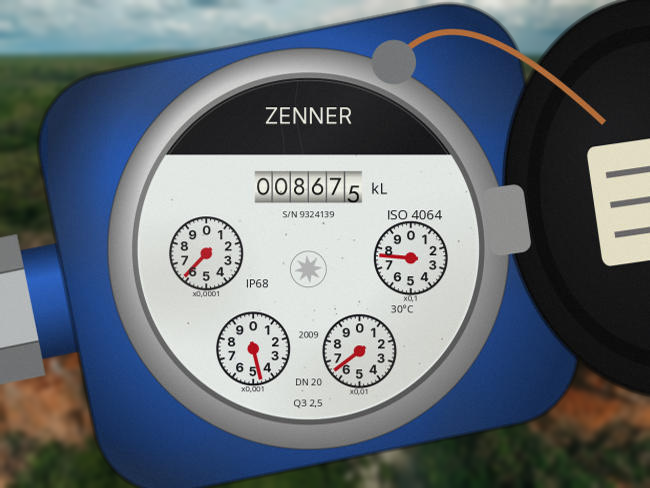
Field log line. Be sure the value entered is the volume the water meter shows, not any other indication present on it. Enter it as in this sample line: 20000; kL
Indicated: 8674.7646; kL
